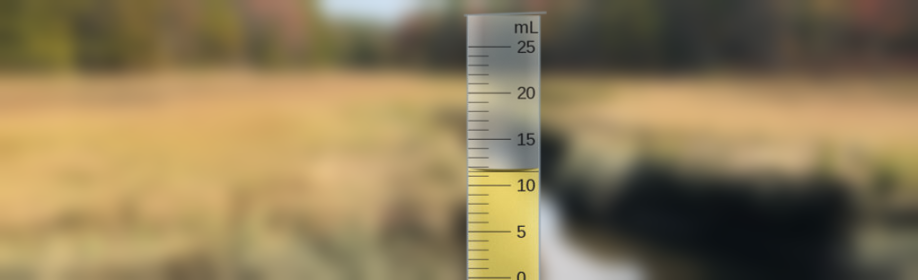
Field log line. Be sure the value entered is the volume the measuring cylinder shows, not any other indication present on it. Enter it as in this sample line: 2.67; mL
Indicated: 11.5; mL
